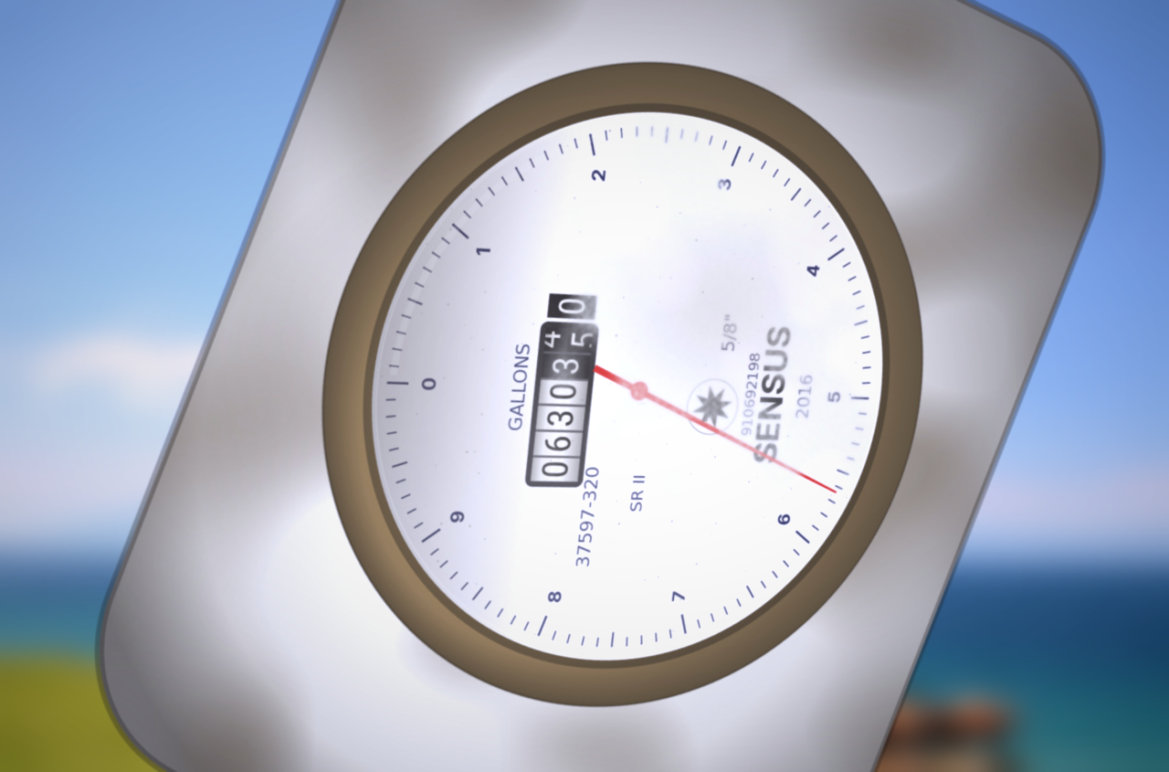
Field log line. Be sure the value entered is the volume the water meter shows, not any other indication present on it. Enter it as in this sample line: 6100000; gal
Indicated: 630345.6; gal
